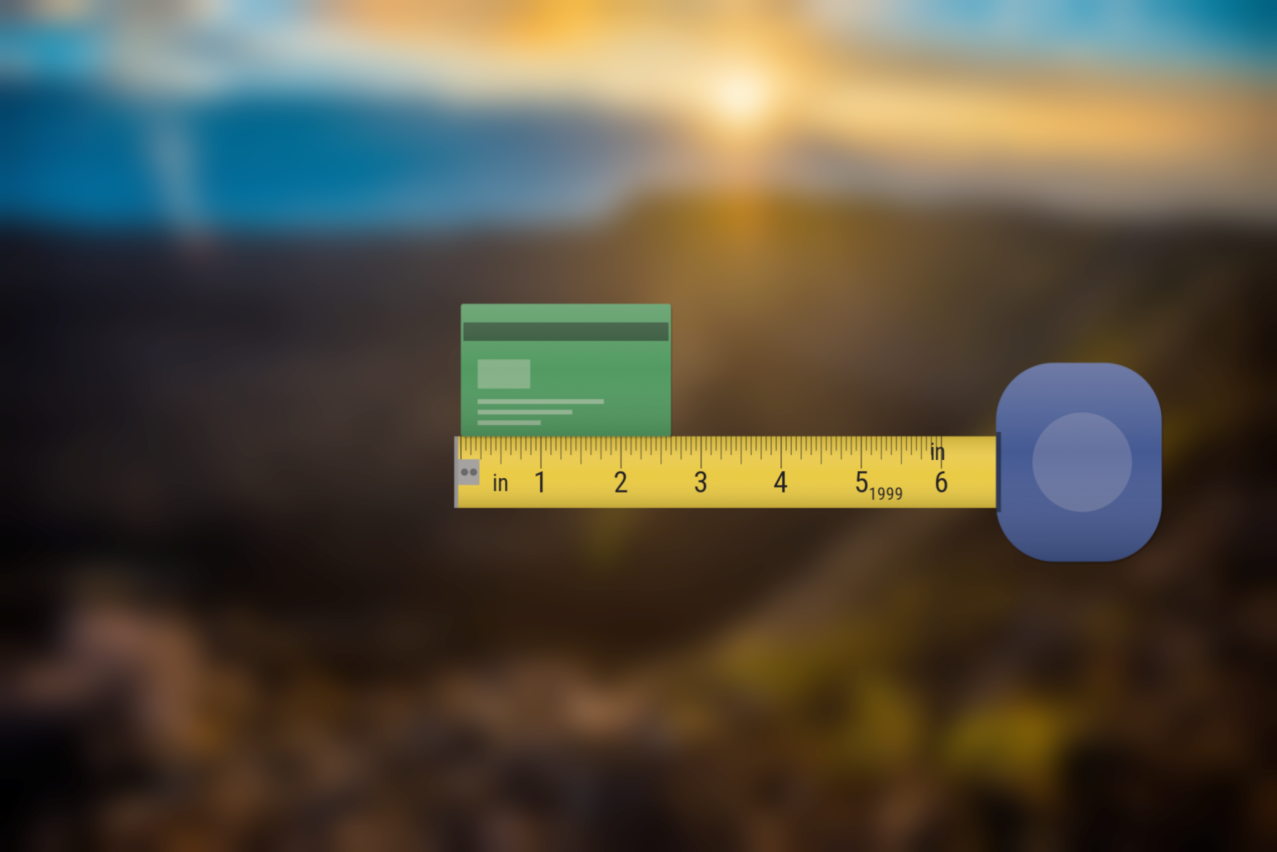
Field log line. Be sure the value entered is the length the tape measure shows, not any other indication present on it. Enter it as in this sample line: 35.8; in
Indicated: 2.625; in
